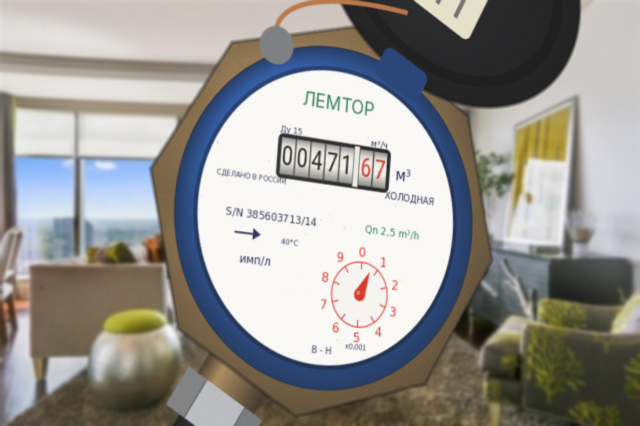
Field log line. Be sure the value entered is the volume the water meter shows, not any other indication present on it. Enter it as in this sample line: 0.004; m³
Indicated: 471.670; m³
